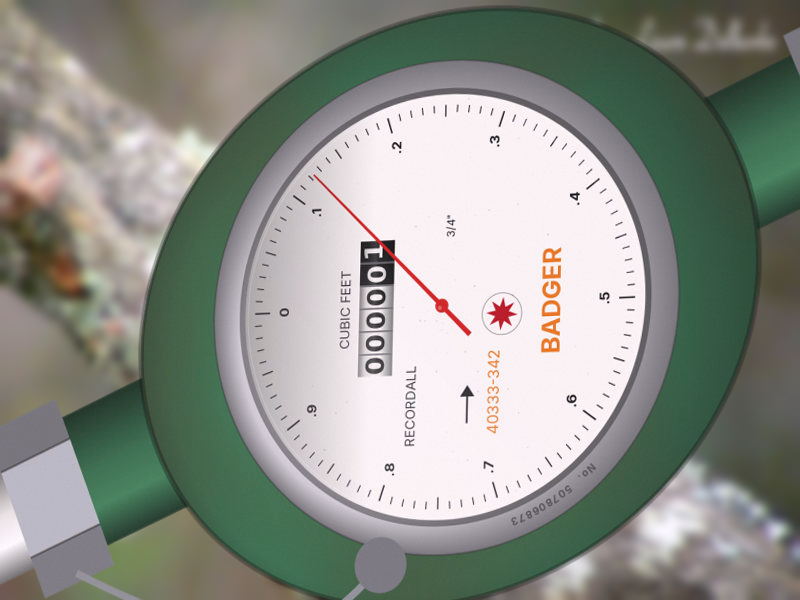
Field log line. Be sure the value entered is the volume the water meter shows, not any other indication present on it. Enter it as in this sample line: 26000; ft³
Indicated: 1.12; ft³
